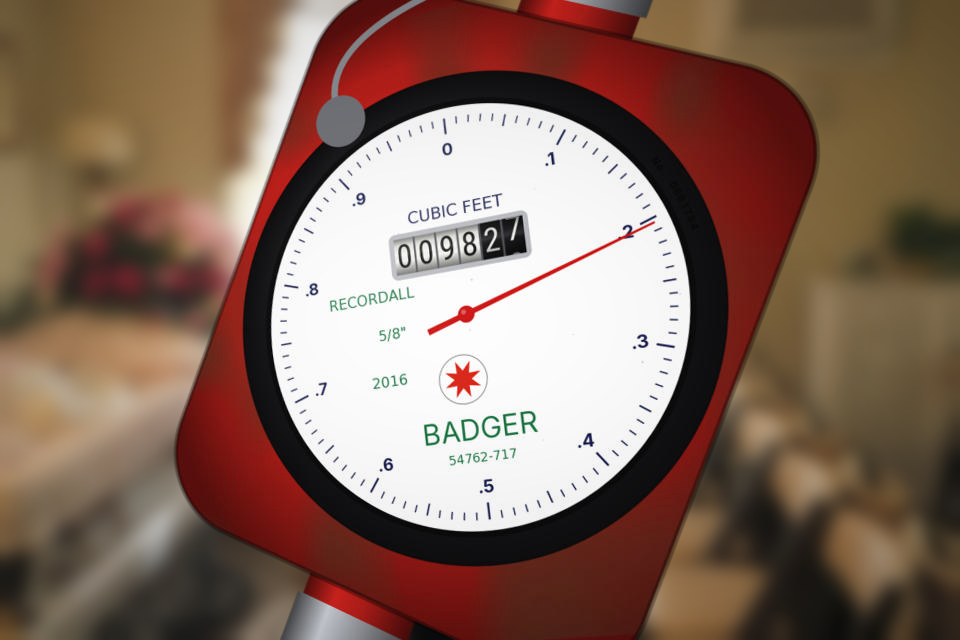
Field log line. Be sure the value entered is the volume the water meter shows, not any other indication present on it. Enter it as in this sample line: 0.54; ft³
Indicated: 9827.20; ft³
